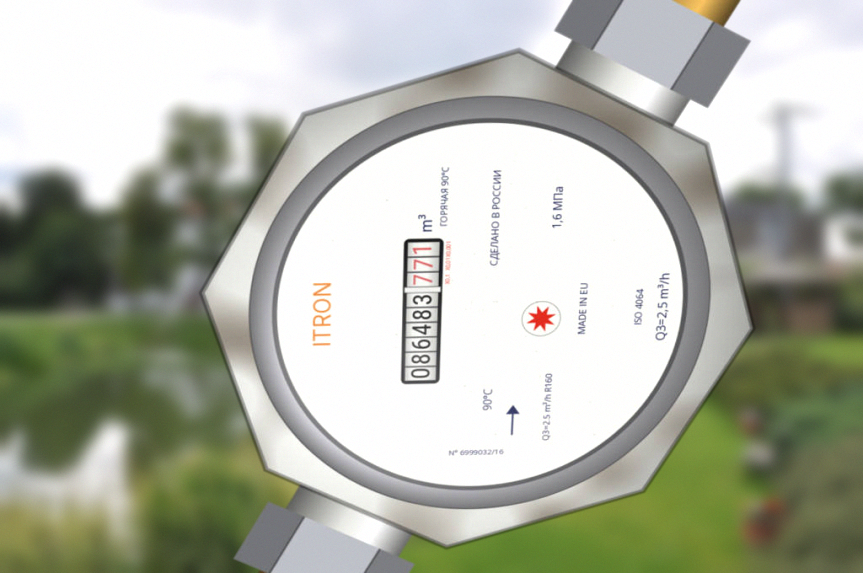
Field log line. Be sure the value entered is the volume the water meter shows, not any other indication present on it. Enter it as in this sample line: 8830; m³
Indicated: 86483.771; m³
